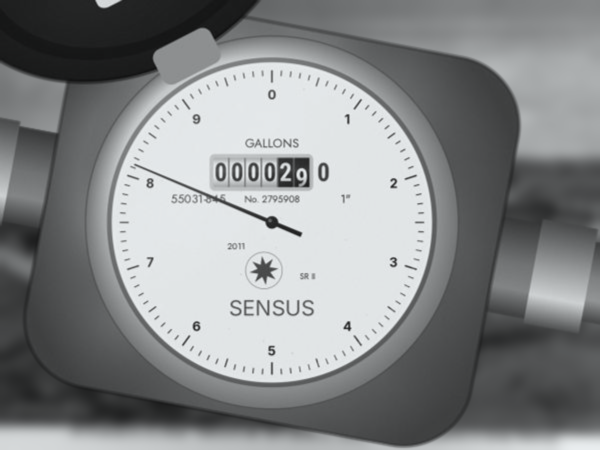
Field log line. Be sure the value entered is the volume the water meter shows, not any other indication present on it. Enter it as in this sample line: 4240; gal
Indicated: 288.1; gal
